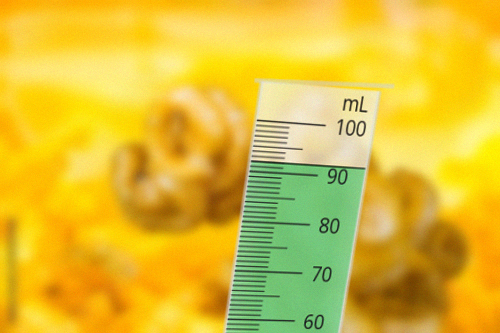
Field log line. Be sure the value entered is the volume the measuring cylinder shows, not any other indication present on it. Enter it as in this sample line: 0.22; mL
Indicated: 92; mL
